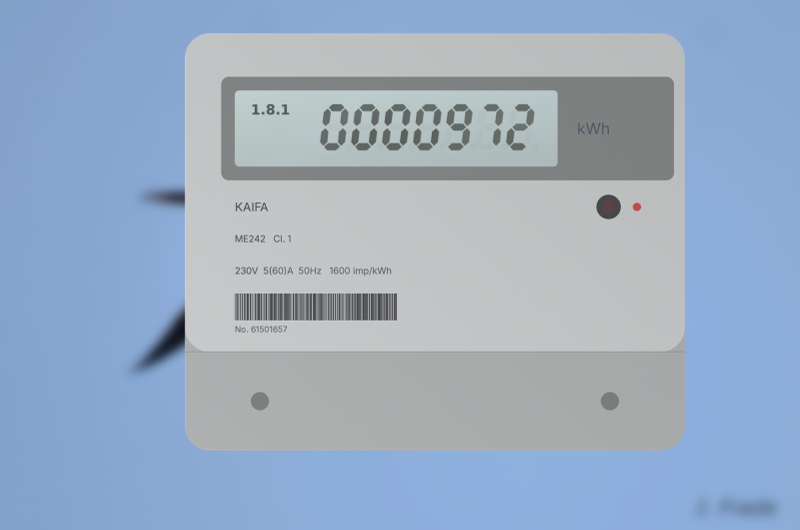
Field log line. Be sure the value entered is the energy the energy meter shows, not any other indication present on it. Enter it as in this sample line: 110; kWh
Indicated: 972; kWh
